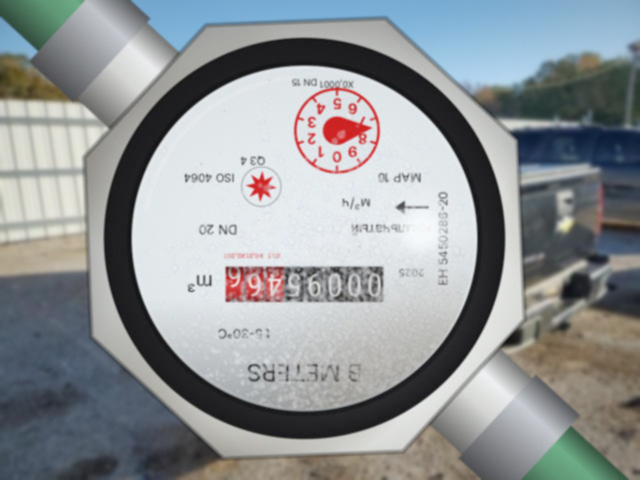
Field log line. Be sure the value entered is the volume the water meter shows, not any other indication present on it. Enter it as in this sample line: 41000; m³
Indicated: 95.4657; m³
